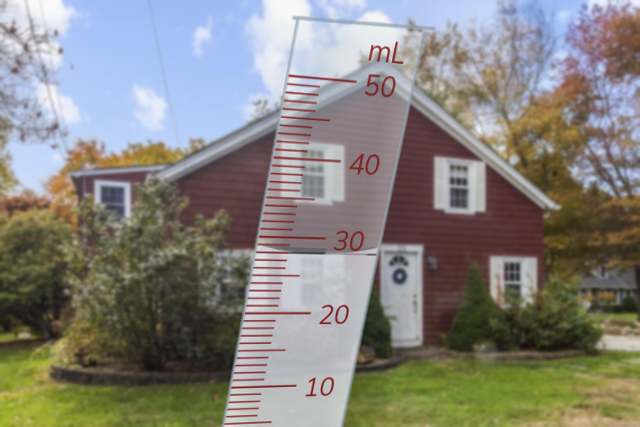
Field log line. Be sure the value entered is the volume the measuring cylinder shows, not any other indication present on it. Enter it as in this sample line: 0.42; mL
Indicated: 28; mL
